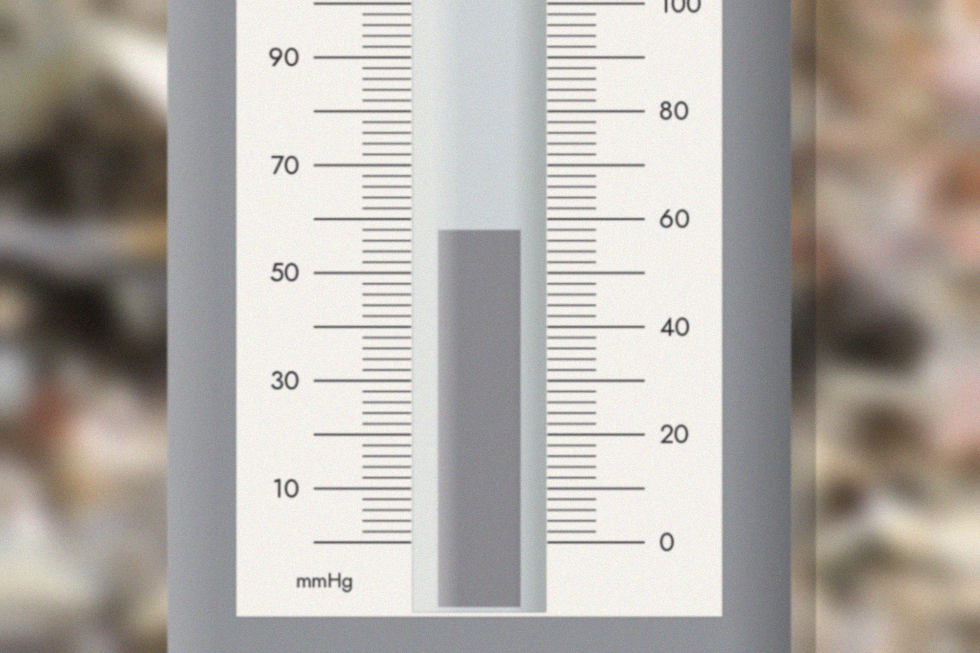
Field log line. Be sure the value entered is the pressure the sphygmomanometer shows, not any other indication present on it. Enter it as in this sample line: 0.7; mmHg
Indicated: 58; mmHg
